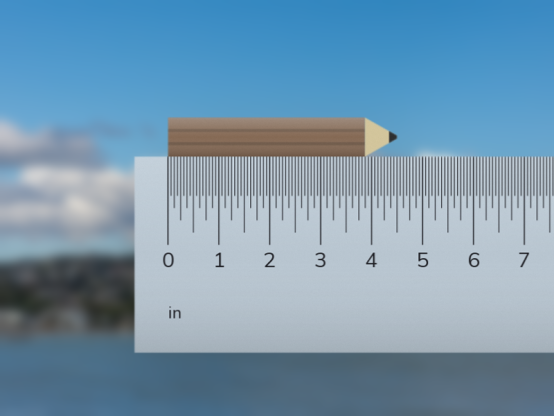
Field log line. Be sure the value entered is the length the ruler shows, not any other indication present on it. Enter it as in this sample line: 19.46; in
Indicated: 4.5; in
